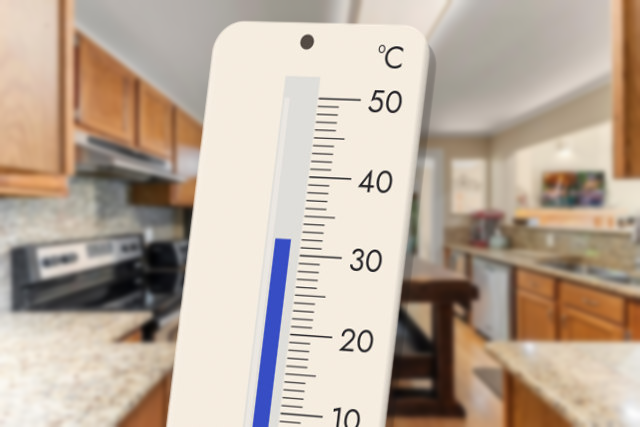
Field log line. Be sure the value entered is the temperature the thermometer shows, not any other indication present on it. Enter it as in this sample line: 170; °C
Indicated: 32; °C
